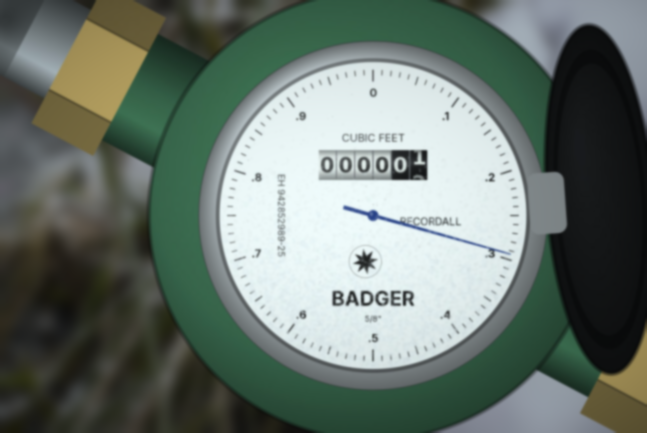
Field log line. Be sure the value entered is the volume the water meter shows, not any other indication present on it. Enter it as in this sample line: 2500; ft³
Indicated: 1.29; ft³
